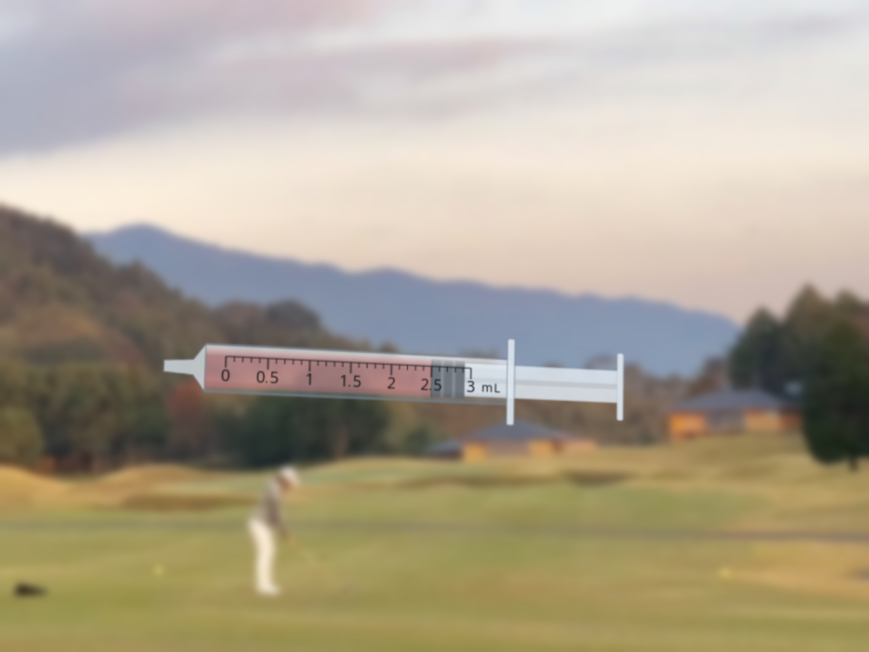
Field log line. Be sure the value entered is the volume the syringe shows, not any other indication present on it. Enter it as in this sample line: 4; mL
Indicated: 2.5; mL
